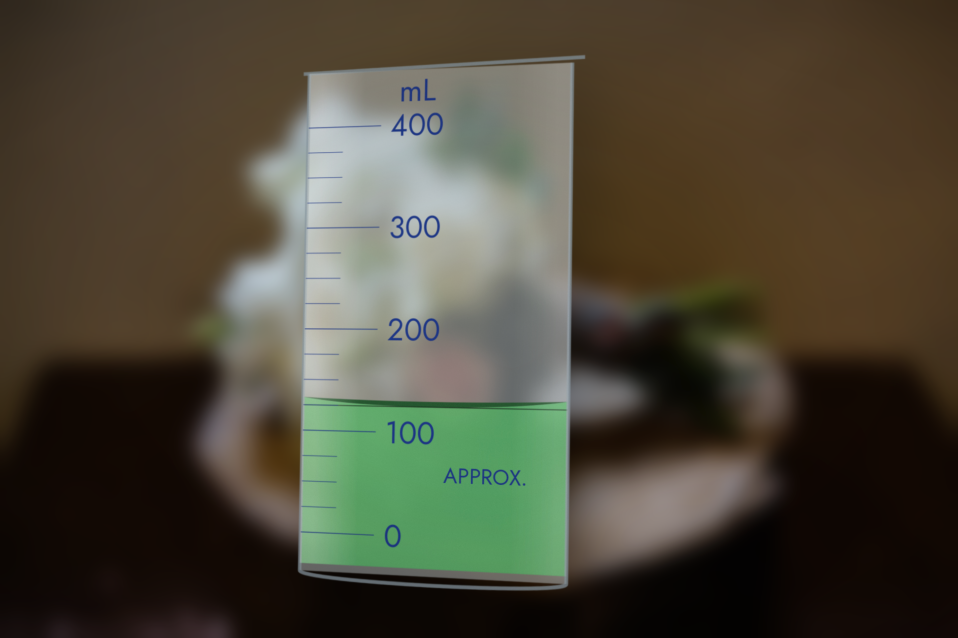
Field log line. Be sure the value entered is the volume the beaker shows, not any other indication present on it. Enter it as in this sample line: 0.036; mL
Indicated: 125; mL
